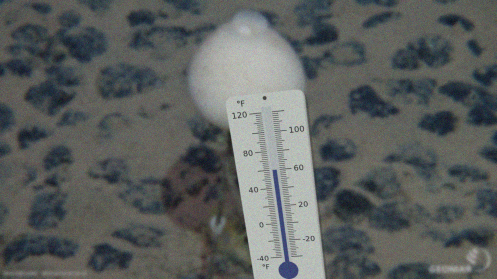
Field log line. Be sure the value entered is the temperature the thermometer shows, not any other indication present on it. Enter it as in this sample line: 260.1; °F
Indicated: 60; °F
